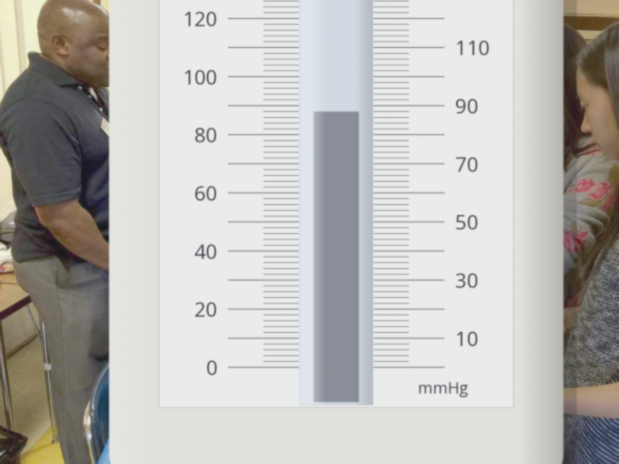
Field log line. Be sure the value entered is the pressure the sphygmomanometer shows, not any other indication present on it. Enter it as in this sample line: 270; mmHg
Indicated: 88; mmHg
